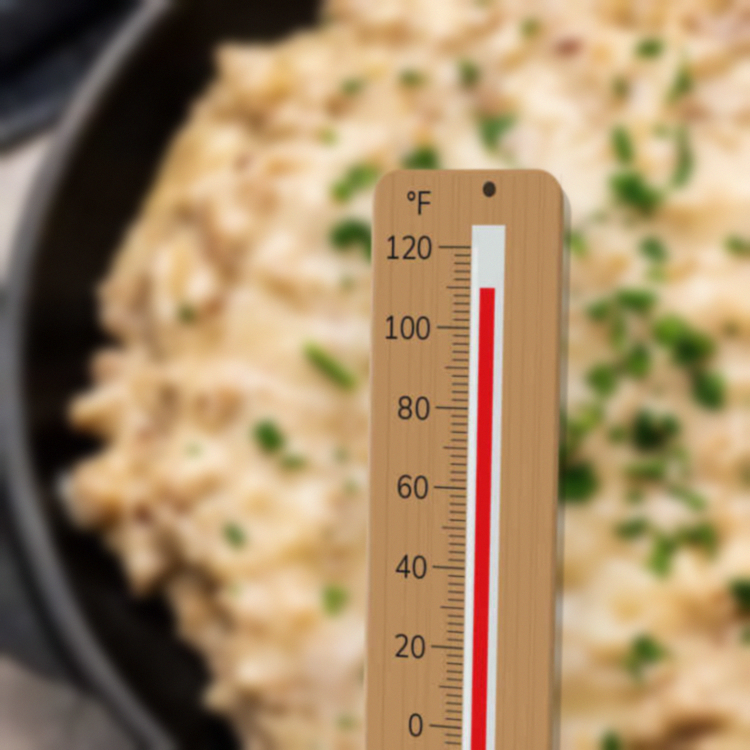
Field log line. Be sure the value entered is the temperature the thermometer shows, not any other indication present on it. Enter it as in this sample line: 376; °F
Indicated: 110; °F
